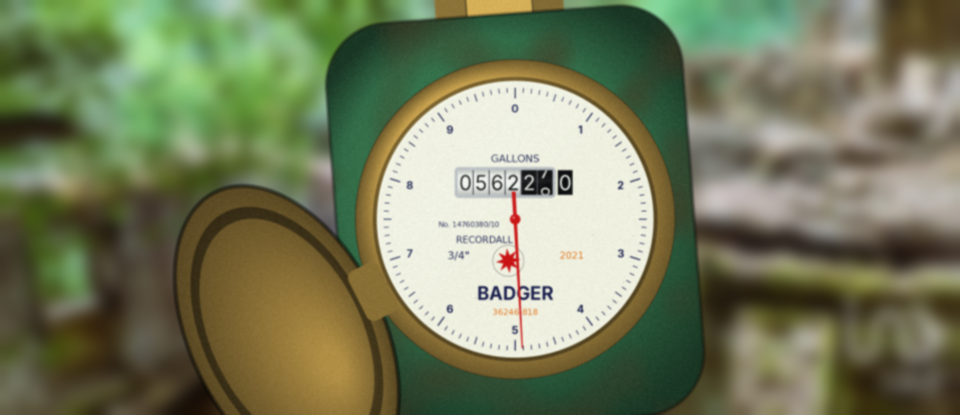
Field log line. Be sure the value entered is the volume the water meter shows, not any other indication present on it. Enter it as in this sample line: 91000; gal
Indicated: 562274.9; gal
